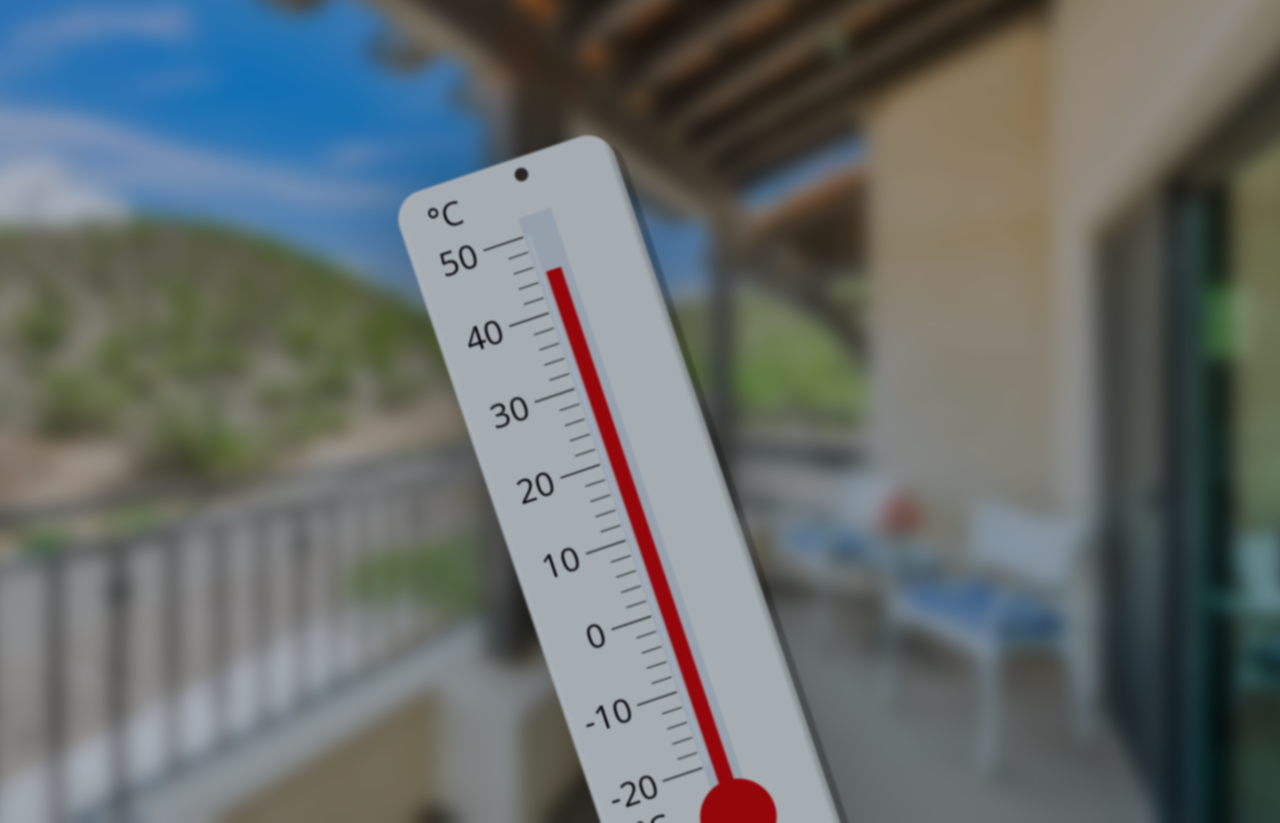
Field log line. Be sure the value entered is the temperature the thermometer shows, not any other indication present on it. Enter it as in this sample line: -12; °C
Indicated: 45; °C
